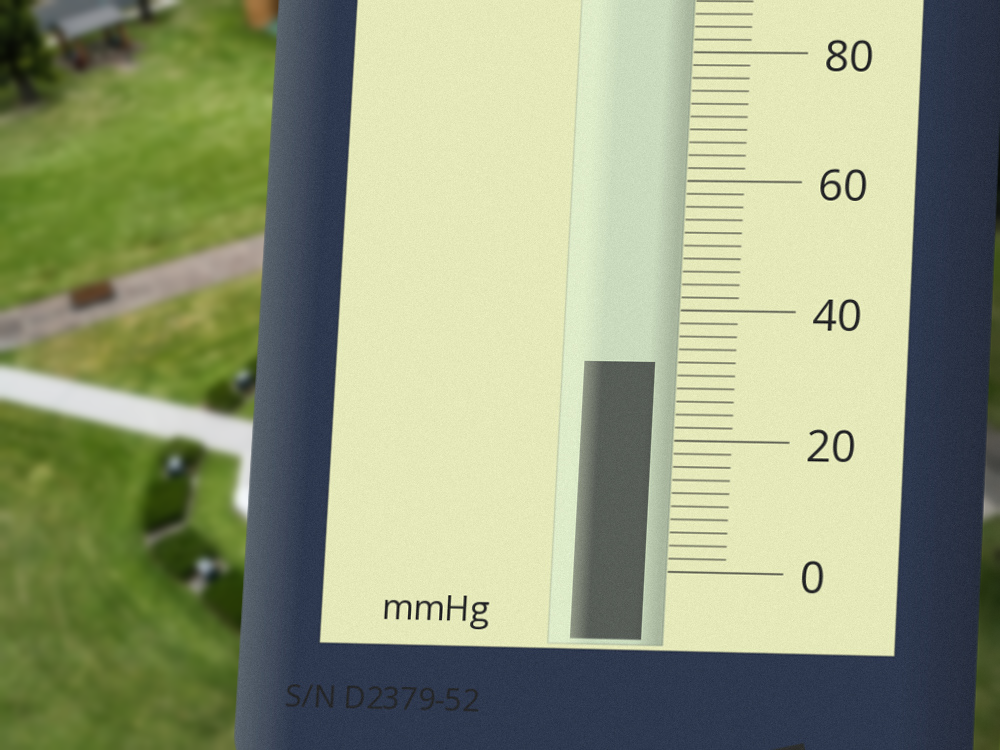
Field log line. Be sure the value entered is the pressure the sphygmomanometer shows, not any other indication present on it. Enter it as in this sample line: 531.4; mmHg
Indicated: 32; mmHg
